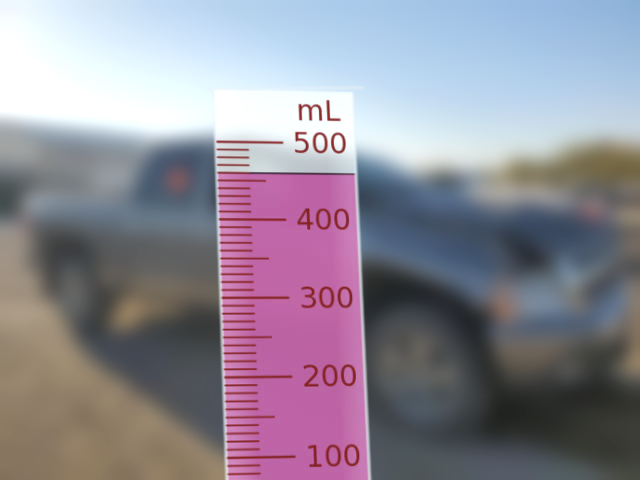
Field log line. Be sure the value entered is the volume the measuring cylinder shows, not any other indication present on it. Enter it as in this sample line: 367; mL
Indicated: 460; mL
